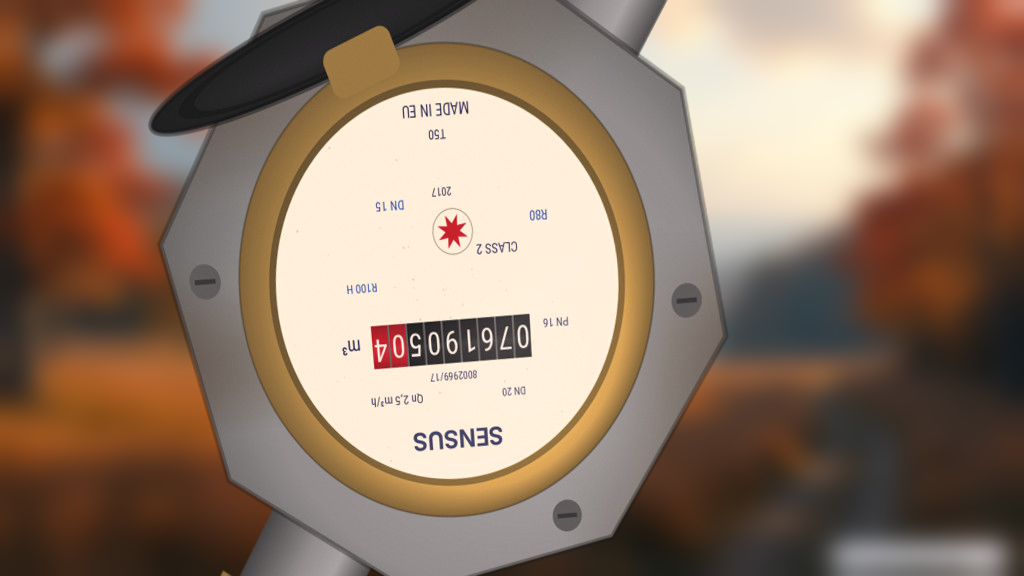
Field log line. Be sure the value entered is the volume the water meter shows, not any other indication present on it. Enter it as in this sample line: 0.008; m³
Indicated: 761905.04; m³
